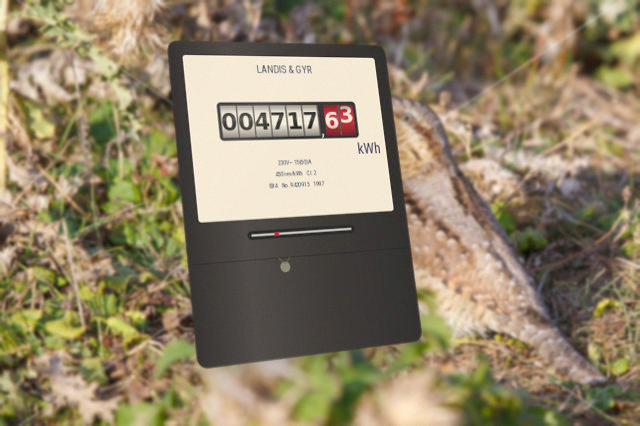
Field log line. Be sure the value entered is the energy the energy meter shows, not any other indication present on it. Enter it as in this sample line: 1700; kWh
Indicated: 4717.63; kWh
